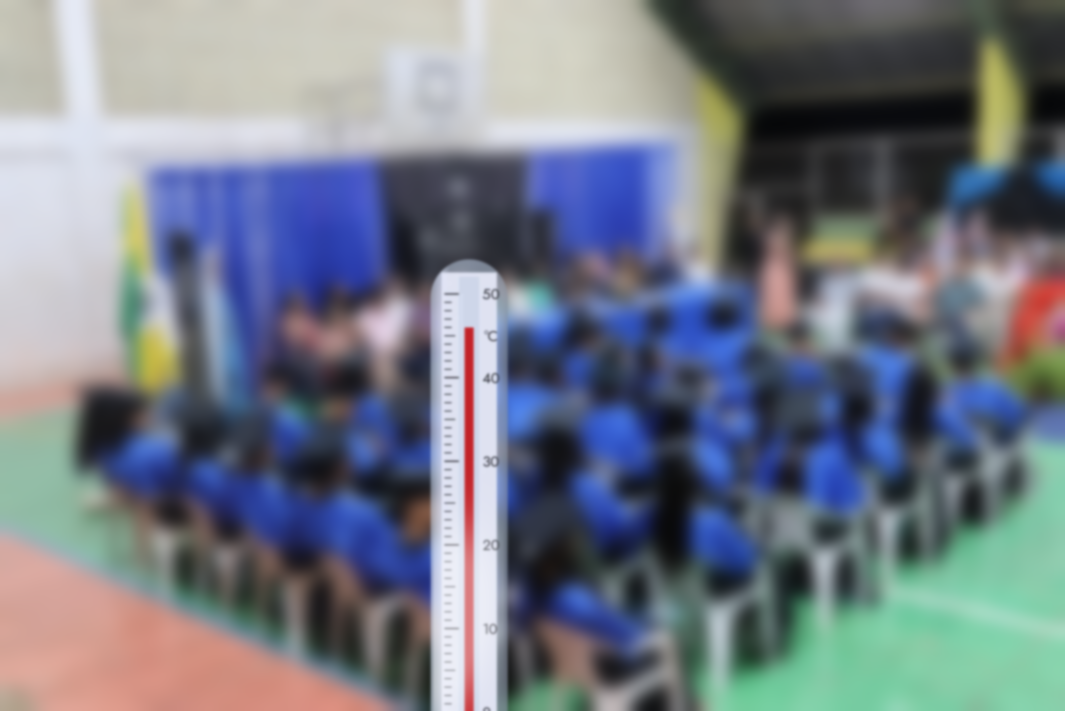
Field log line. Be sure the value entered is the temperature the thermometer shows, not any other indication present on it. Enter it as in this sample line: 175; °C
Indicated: 46; °C
